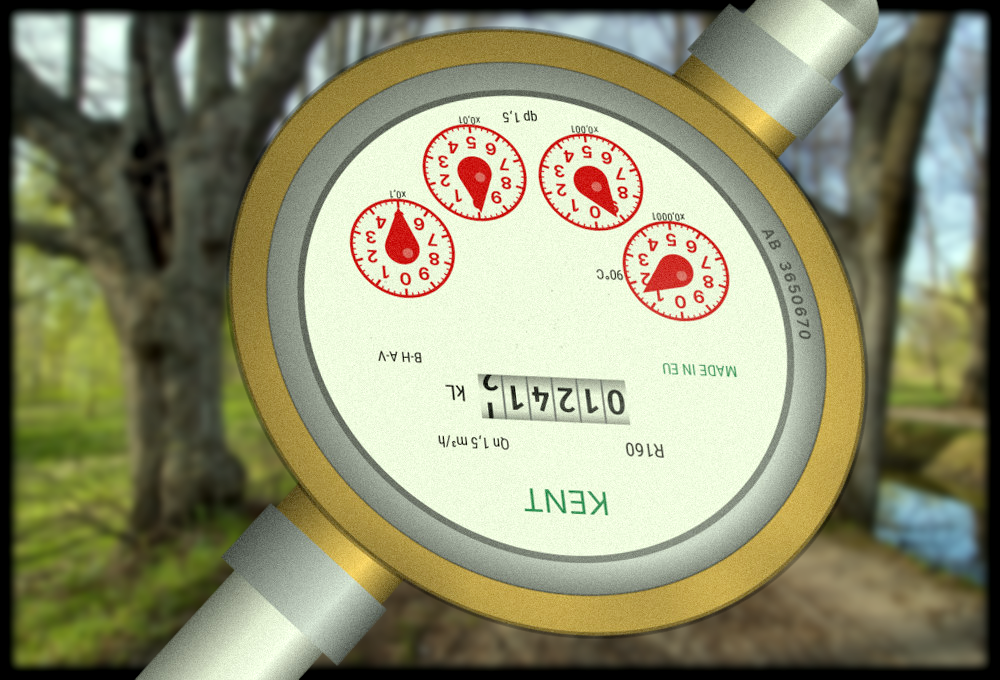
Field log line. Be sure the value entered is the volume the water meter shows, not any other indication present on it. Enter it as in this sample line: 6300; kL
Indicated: 12411.4991; kL
